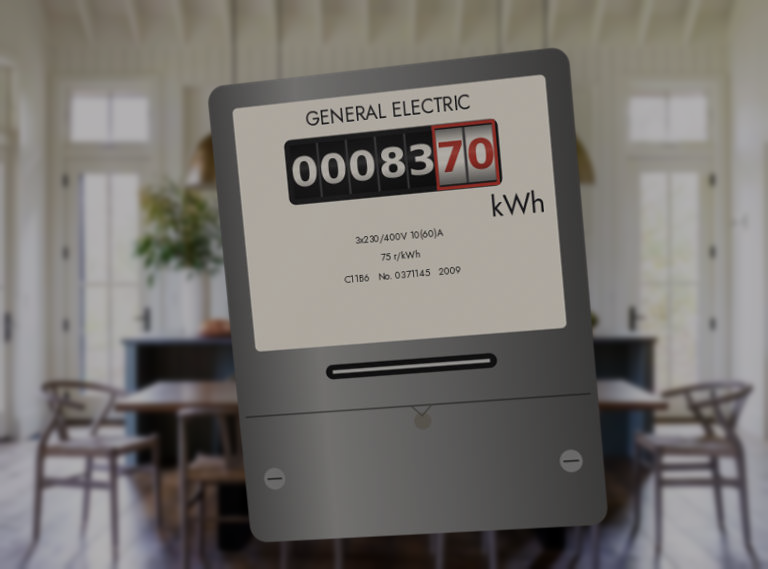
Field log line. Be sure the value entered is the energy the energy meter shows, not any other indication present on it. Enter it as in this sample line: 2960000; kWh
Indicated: 83.70; kWh
